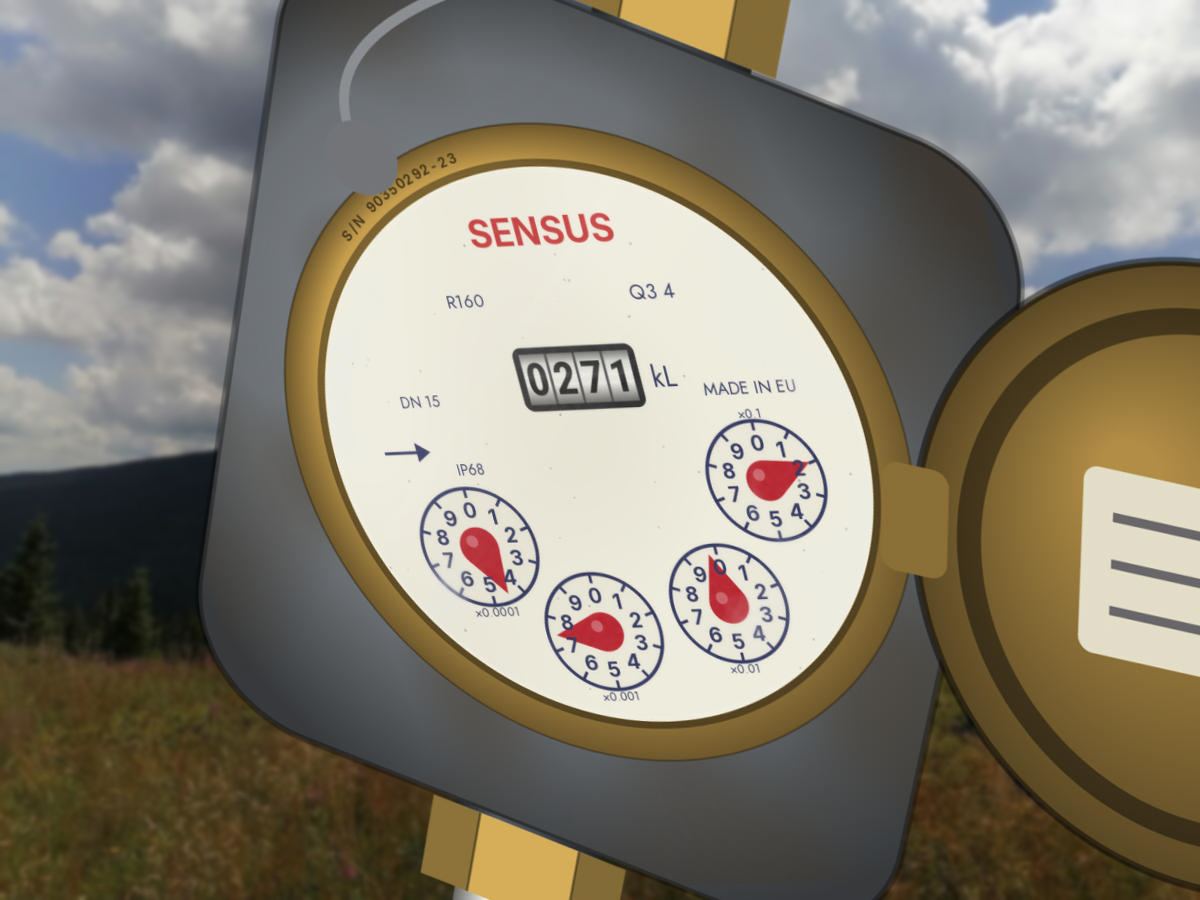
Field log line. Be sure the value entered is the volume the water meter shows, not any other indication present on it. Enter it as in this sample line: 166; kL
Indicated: 271.1974; kL
